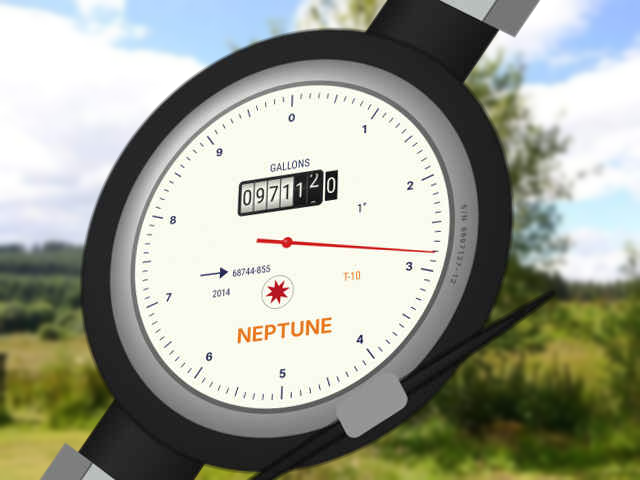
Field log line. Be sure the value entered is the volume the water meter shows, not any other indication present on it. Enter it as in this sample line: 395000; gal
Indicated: 971122.8; gal
